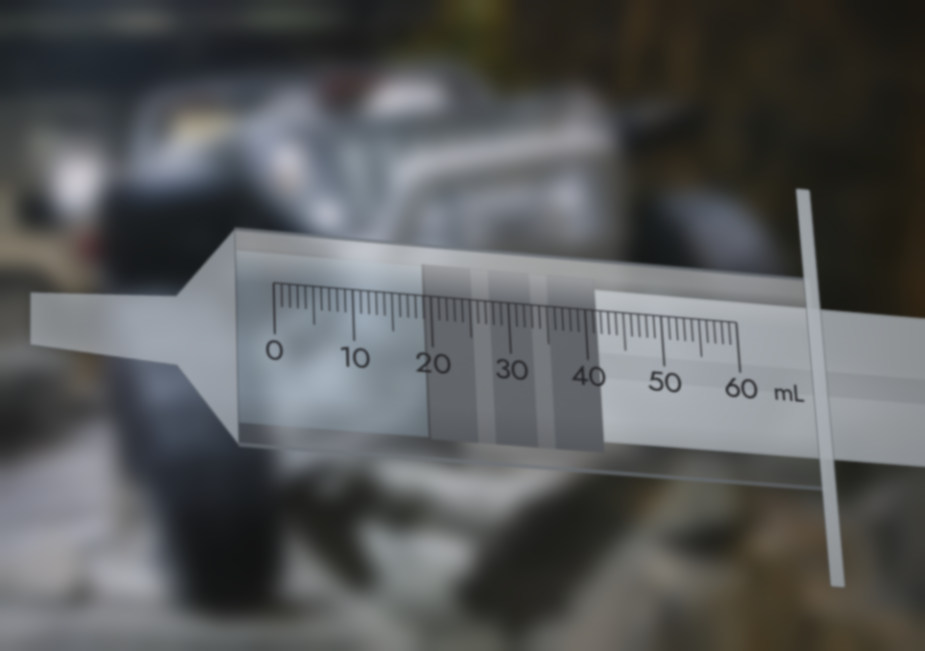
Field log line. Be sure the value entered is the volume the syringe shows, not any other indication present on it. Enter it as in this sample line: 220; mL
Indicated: 19; mL
